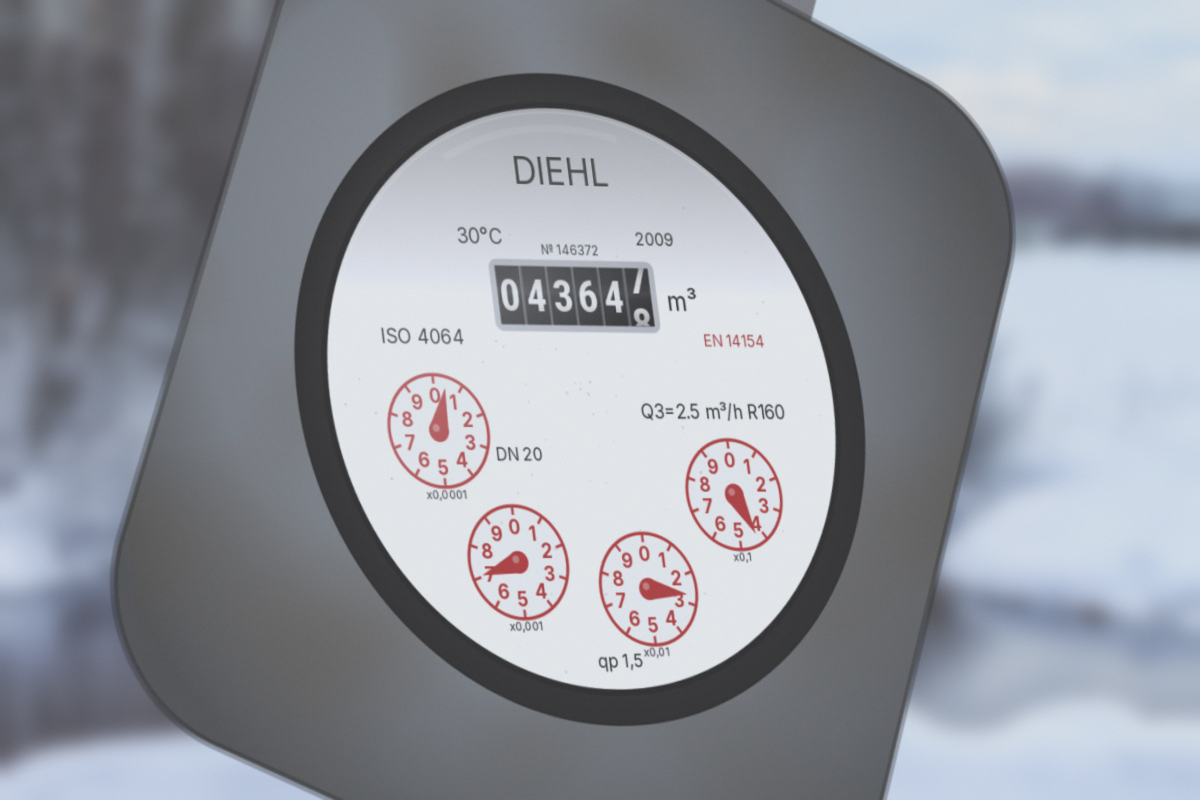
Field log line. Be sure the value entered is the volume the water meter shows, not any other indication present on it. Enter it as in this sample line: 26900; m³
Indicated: 43647.4270; m³
